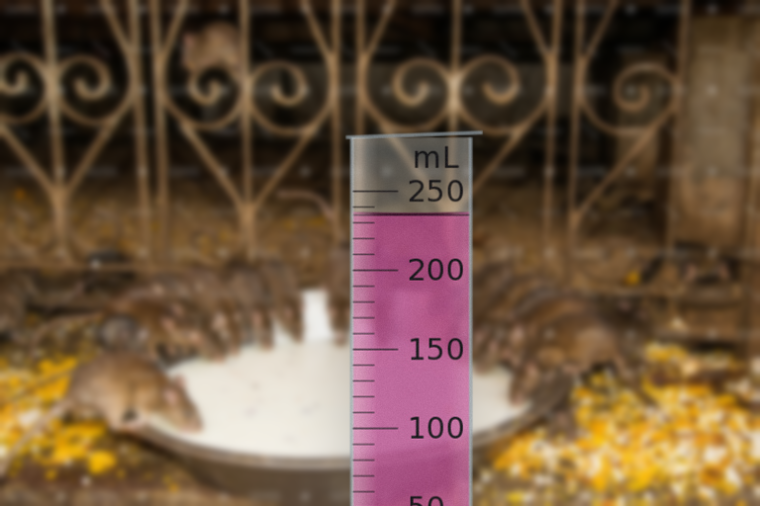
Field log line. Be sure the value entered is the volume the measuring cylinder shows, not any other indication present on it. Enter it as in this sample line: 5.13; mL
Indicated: 235; mL
